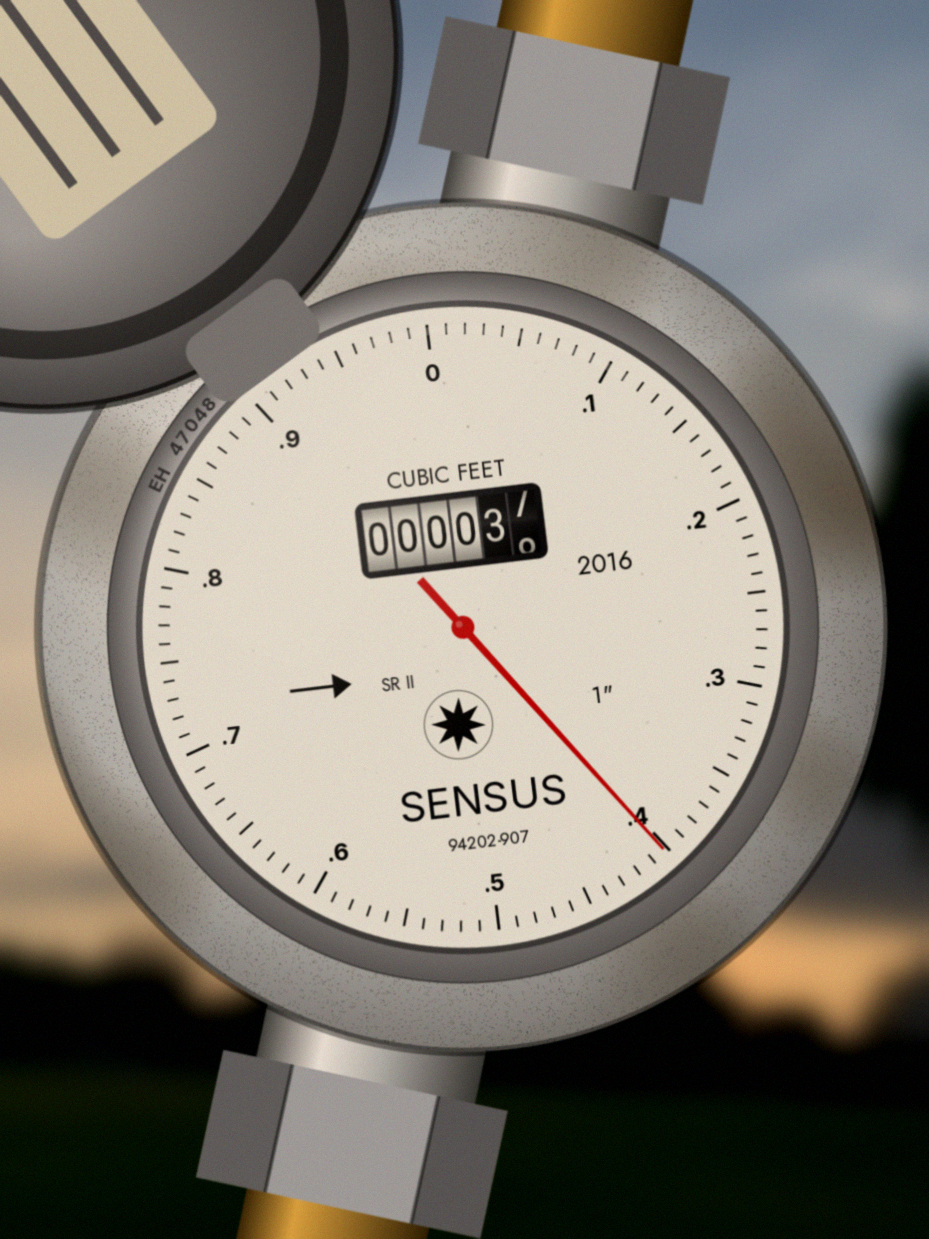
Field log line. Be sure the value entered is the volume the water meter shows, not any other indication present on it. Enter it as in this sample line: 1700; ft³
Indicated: 37.40; ft³
